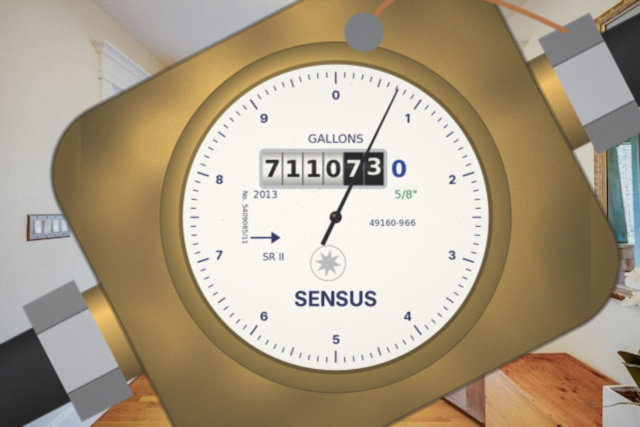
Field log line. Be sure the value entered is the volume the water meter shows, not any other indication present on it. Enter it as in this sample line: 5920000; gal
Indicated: 7110730.7; gal
